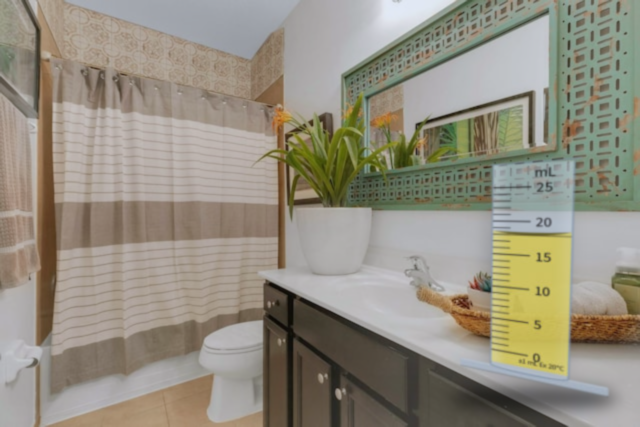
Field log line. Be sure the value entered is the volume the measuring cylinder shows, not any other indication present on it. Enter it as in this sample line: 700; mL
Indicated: 18; mL
